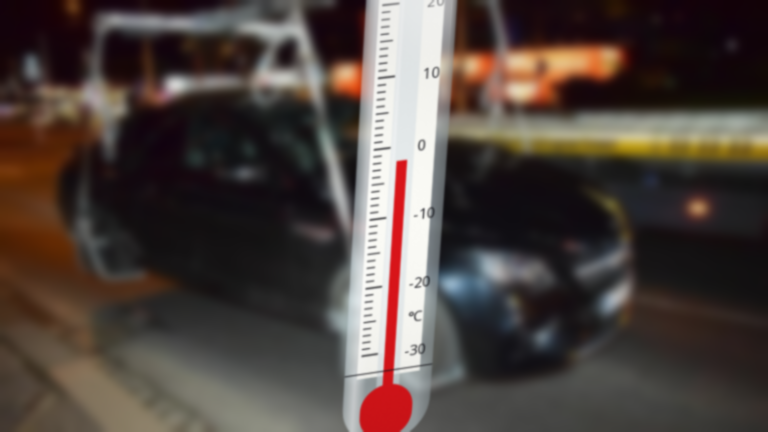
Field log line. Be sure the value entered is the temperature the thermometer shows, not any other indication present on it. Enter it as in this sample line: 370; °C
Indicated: -2; °C
